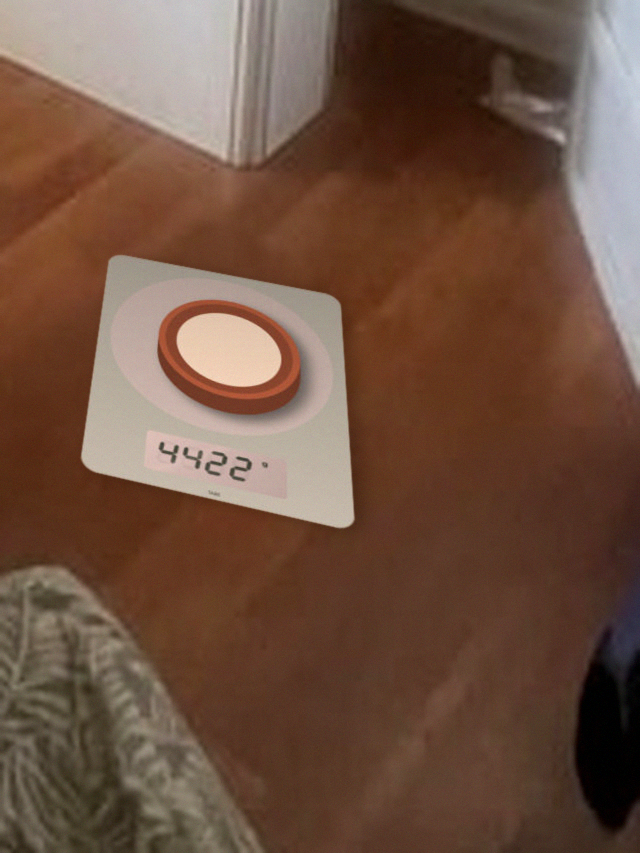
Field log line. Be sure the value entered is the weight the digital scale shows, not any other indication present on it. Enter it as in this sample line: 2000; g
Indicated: 4422; g
